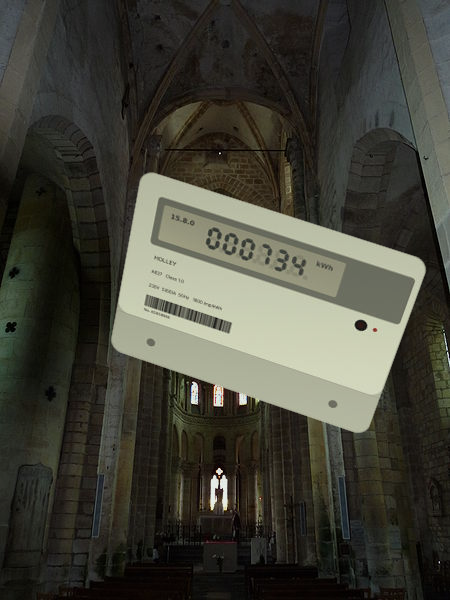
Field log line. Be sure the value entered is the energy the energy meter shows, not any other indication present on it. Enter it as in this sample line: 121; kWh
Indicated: 734; kWh
